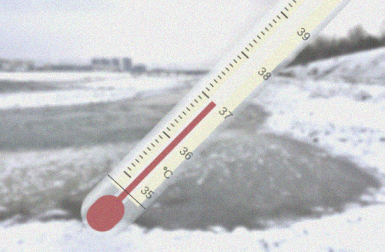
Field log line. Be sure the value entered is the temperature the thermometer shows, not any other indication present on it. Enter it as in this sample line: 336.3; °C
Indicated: 37; °C
